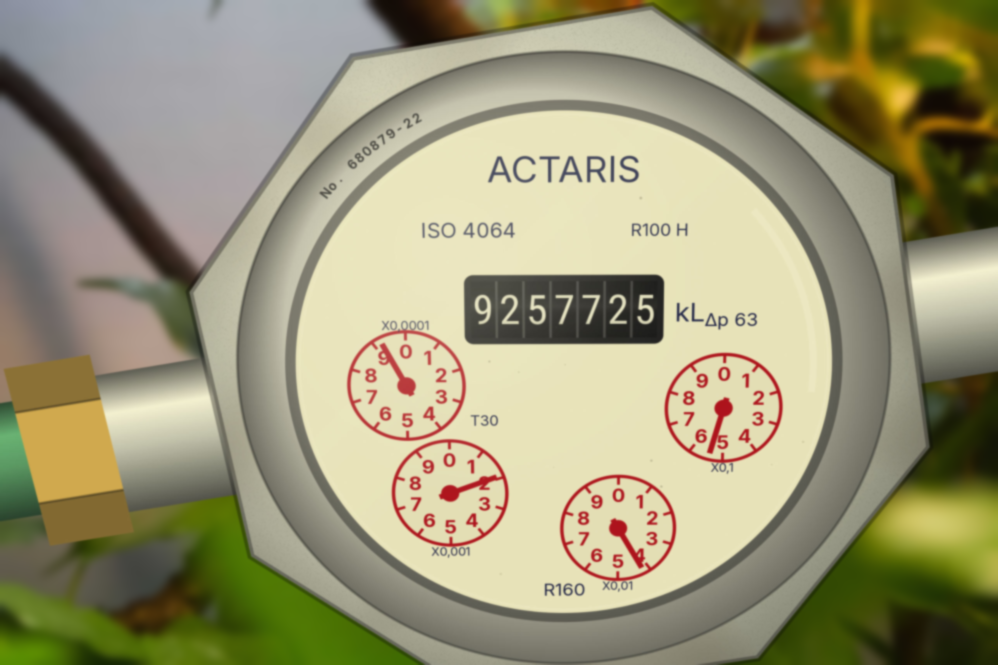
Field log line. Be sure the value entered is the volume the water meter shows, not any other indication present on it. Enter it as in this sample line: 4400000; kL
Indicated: 9257725.5419; kL
